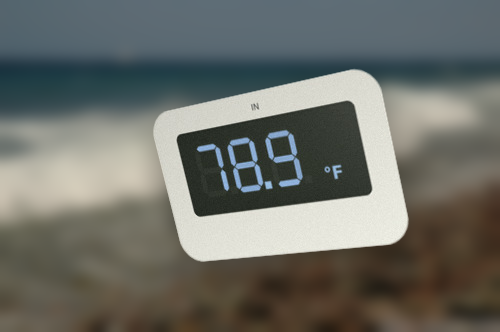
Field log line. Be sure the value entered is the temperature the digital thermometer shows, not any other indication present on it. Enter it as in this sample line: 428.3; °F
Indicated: 78.9; °F
